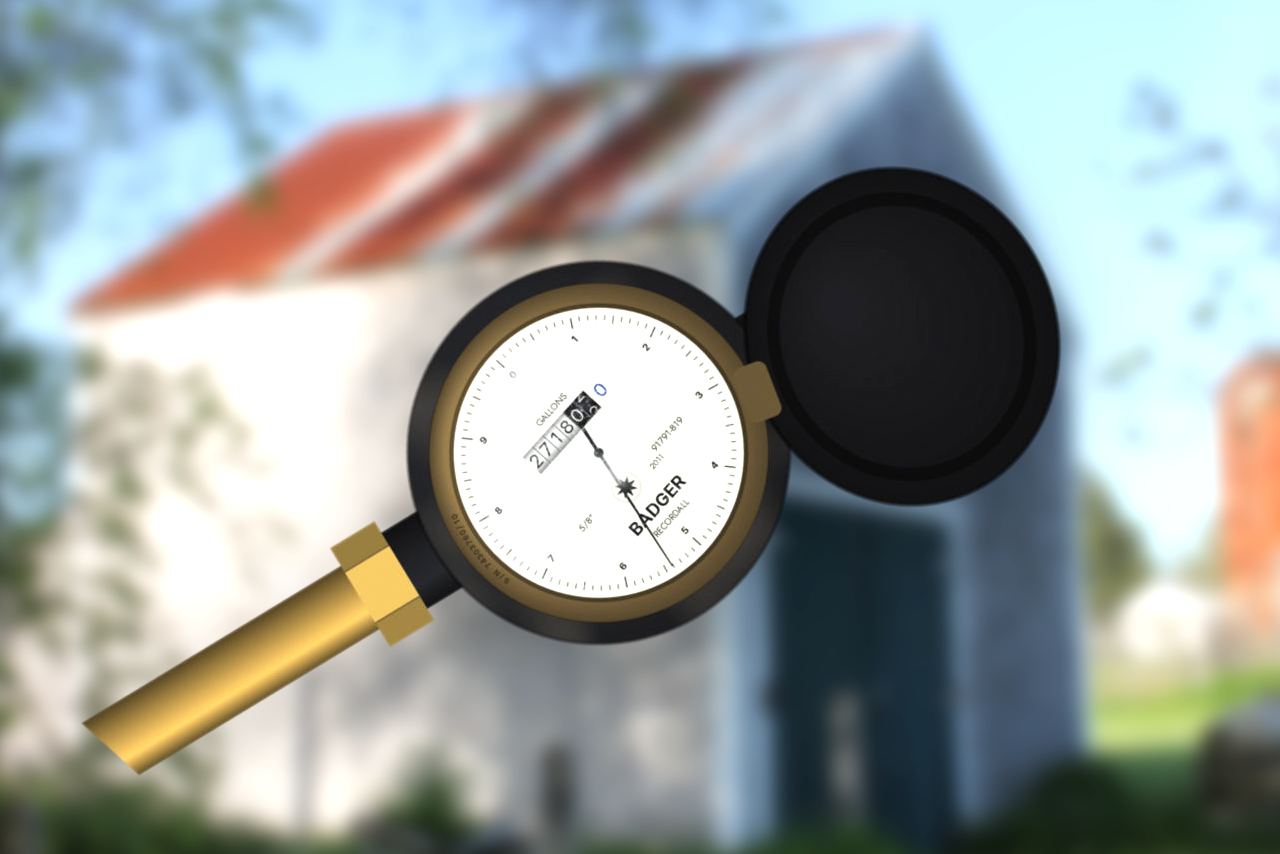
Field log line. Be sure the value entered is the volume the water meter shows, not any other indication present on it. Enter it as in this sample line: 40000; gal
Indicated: 2718025.4; gal
